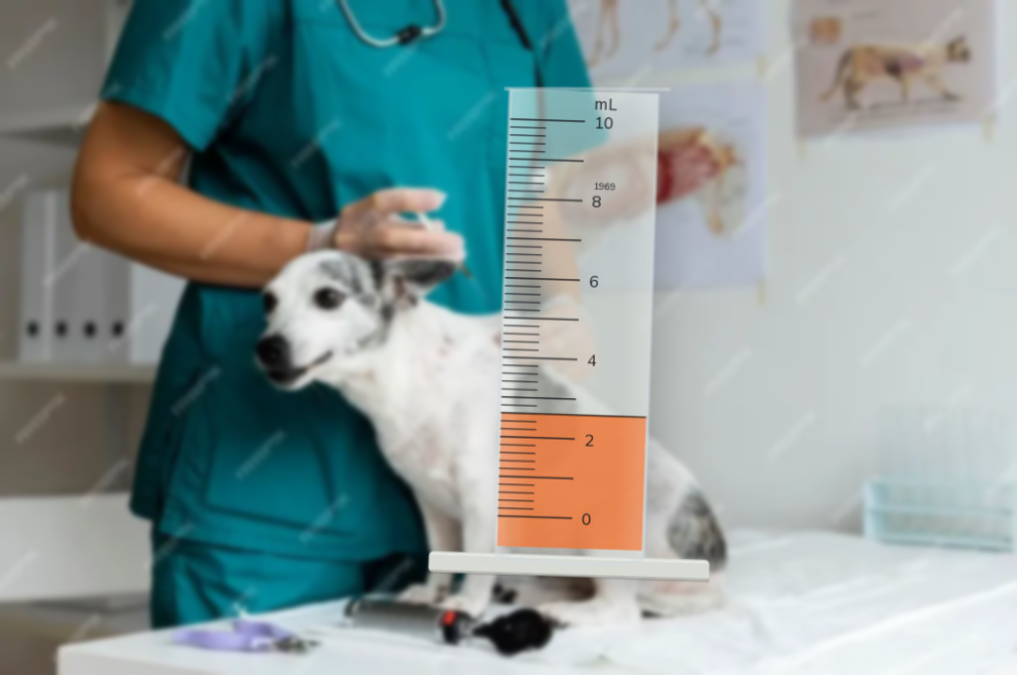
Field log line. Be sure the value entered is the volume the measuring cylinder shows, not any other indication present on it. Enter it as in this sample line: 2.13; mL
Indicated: 2.6; mL
